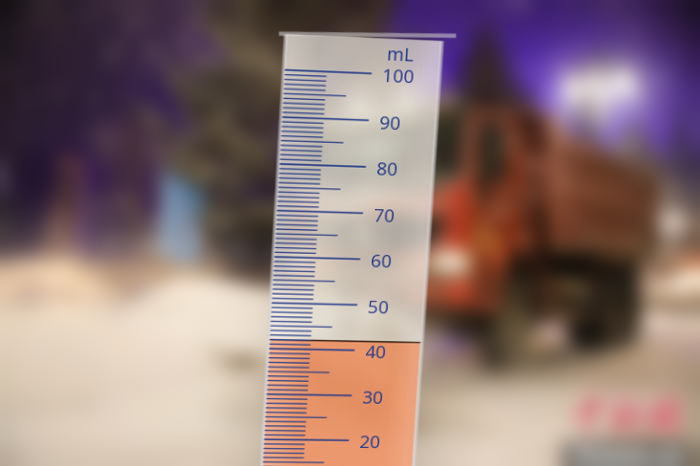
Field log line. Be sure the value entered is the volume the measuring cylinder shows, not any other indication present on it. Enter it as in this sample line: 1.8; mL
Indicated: 42; mL
